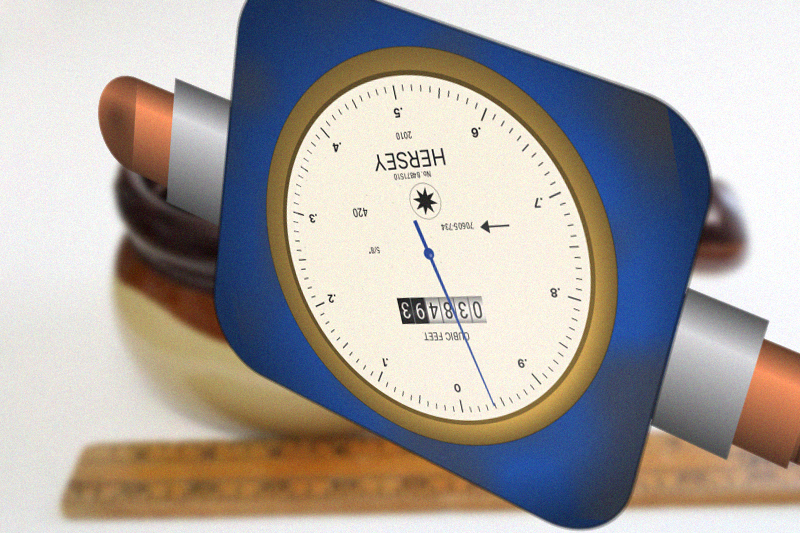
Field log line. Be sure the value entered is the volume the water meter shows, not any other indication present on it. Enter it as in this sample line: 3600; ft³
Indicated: 38492.96; ft³
